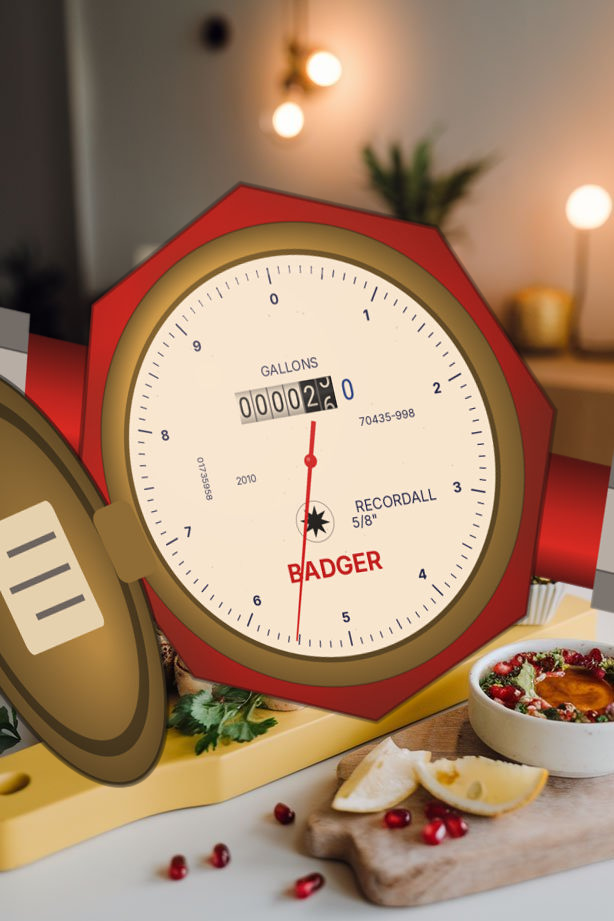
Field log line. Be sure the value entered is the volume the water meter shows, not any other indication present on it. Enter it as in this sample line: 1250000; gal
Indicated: 255.5; gal
